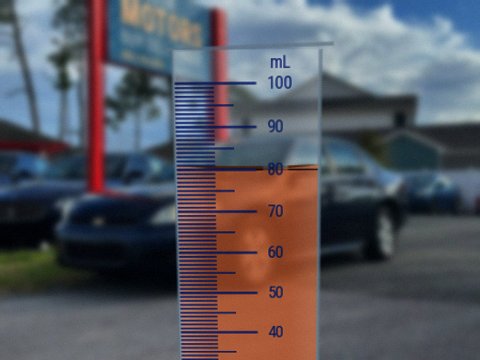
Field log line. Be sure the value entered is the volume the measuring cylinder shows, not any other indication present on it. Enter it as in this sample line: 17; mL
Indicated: 80; mL
